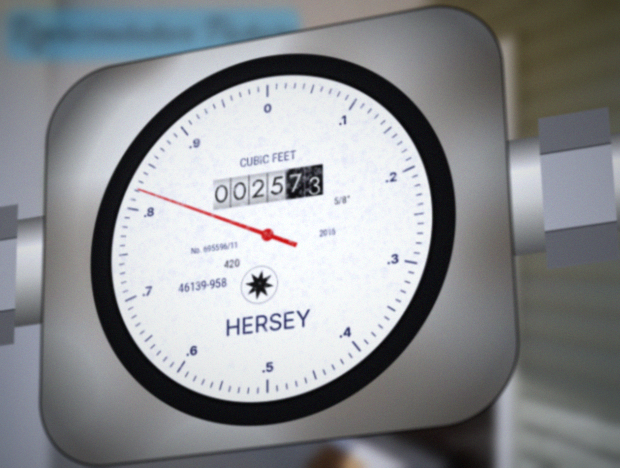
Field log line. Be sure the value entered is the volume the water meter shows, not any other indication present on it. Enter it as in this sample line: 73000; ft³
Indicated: 2572.82; ft³
